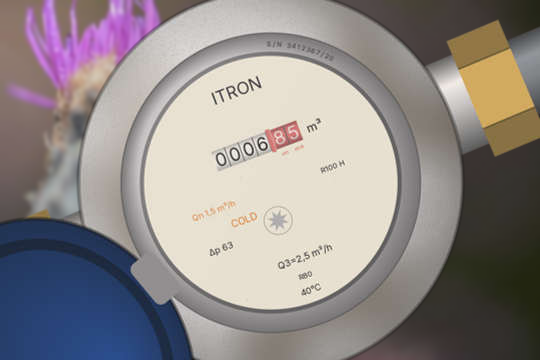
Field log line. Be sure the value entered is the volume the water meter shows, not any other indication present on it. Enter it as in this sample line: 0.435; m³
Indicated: 6.85; m³
